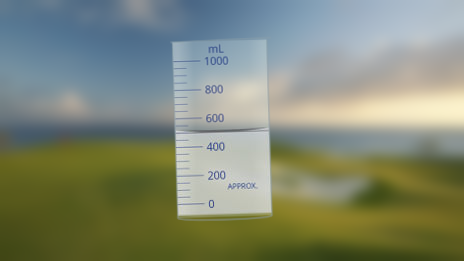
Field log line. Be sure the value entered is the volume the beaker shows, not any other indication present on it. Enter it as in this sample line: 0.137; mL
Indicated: 500; mL
